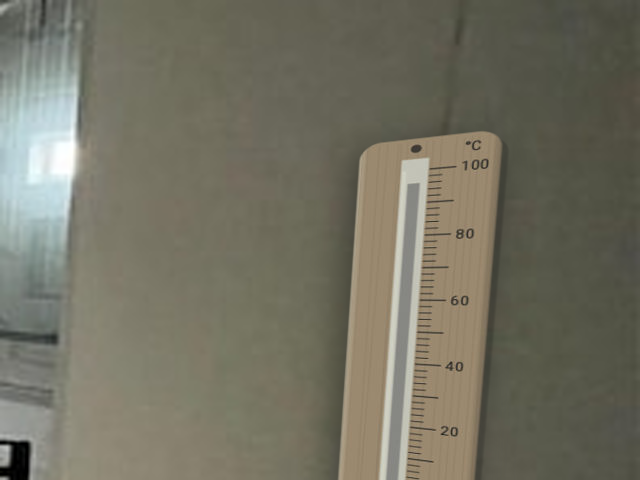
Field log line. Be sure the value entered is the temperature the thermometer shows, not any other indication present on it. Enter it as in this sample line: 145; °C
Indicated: 96; °C
